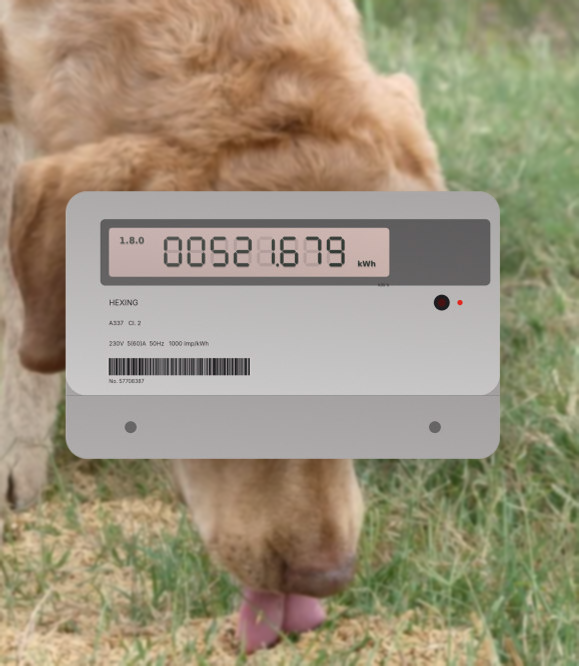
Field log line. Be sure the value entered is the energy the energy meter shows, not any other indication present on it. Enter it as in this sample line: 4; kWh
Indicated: 521.679; kWh
